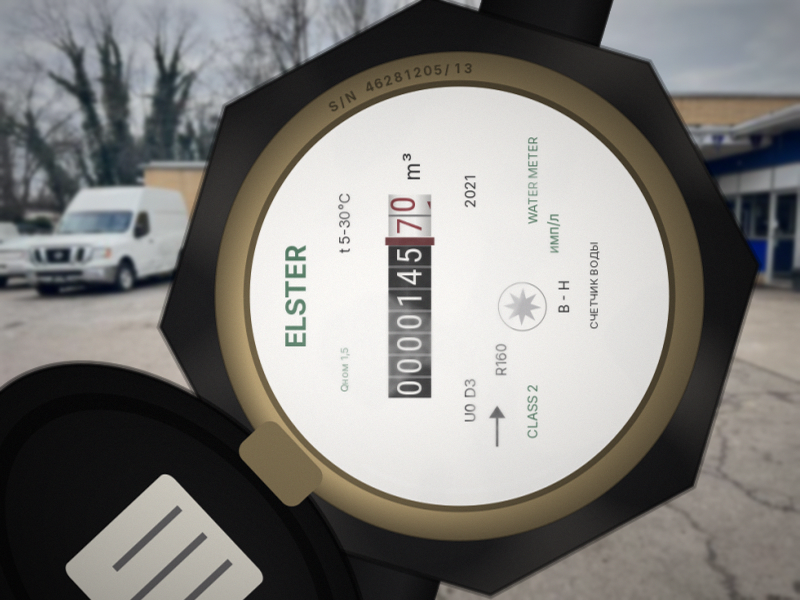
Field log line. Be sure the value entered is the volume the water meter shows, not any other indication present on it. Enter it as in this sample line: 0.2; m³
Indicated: 145.70; m³
